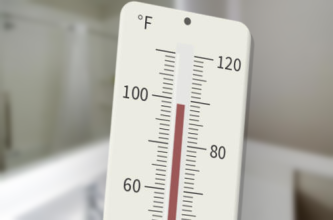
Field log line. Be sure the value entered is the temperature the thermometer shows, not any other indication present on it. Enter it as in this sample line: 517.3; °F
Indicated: 98; °F
